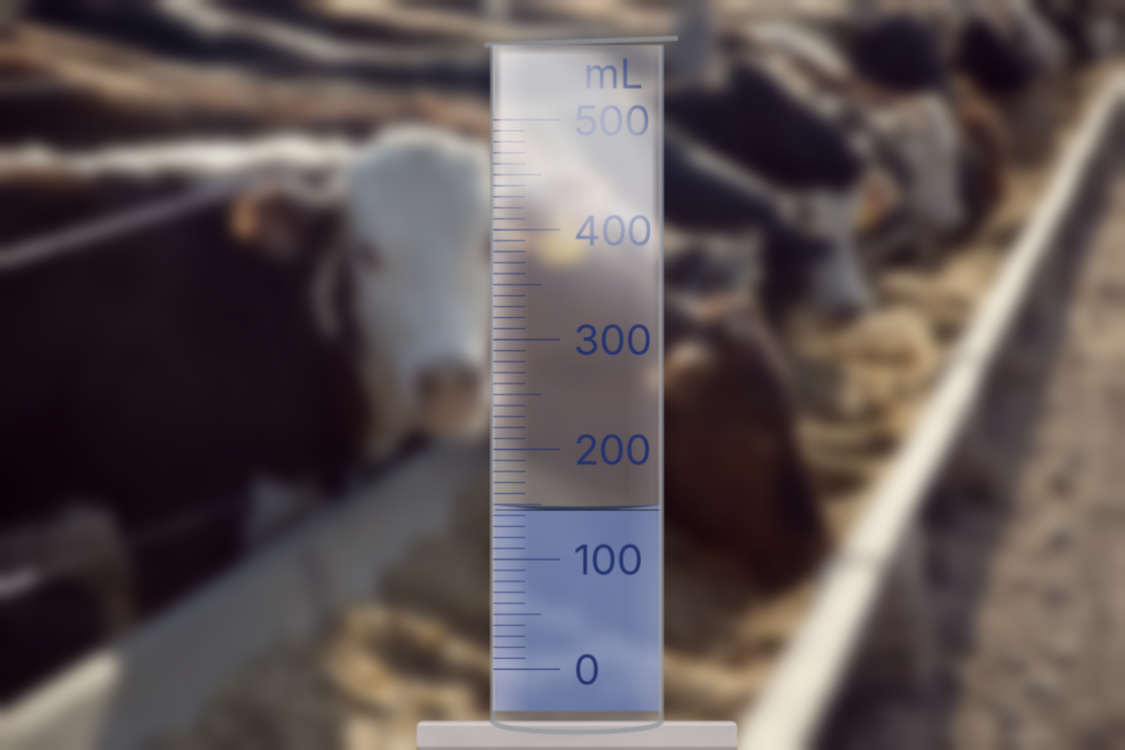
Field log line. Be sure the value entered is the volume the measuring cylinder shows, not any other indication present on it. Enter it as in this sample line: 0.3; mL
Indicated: 145; mL
